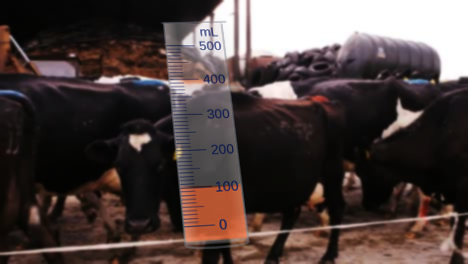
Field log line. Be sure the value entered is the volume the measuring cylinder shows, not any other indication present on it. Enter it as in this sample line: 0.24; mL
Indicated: 100; mL
